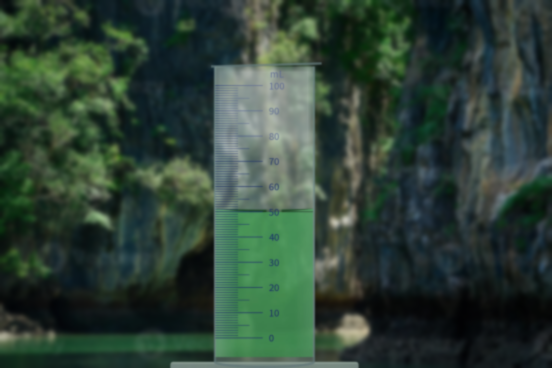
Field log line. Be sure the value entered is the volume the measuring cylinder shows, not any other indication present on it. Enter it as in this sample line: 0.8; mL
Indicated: 50; mL
